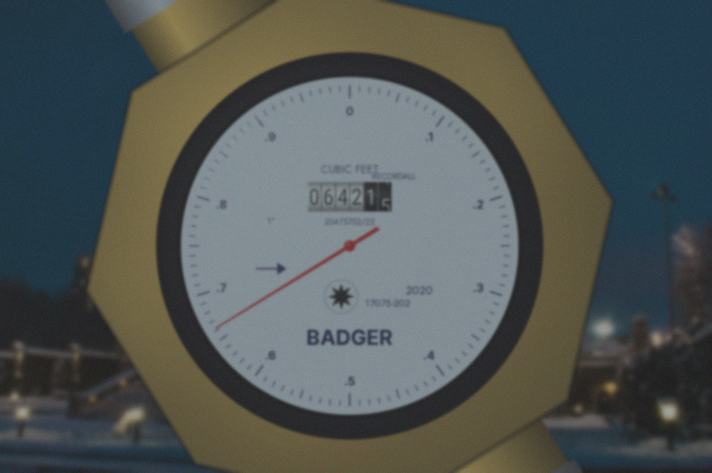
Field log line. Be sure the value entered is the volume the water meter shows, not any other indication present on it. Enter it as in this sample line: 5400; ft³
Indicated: 64214.66; ft³
